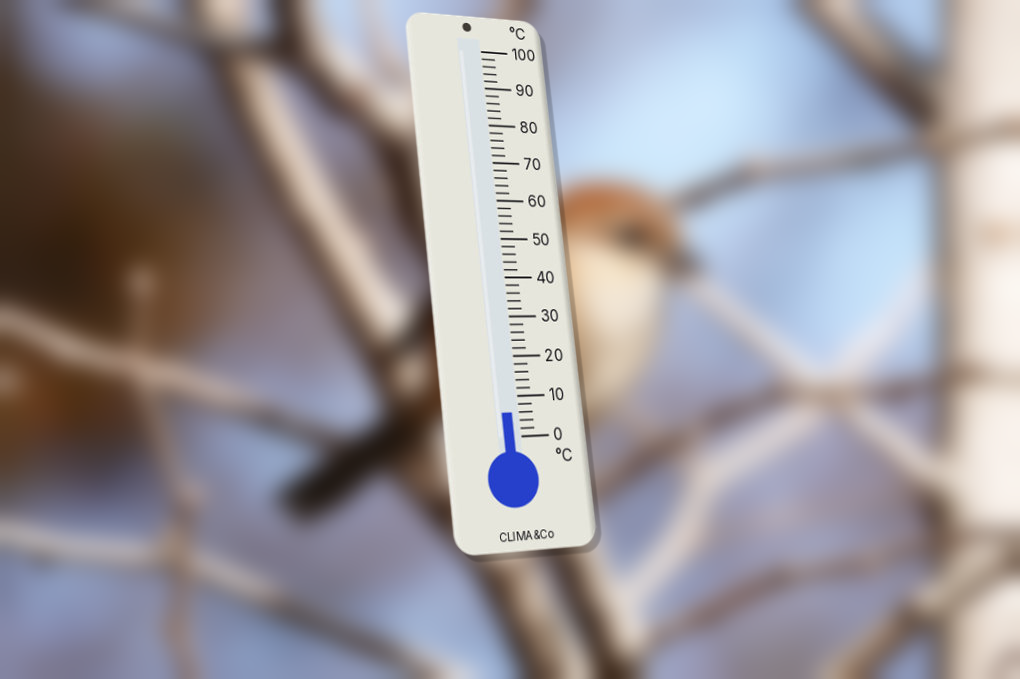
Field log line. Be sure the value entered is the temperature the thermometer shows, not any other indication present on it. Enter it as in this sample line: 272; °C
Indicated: 6; °C
